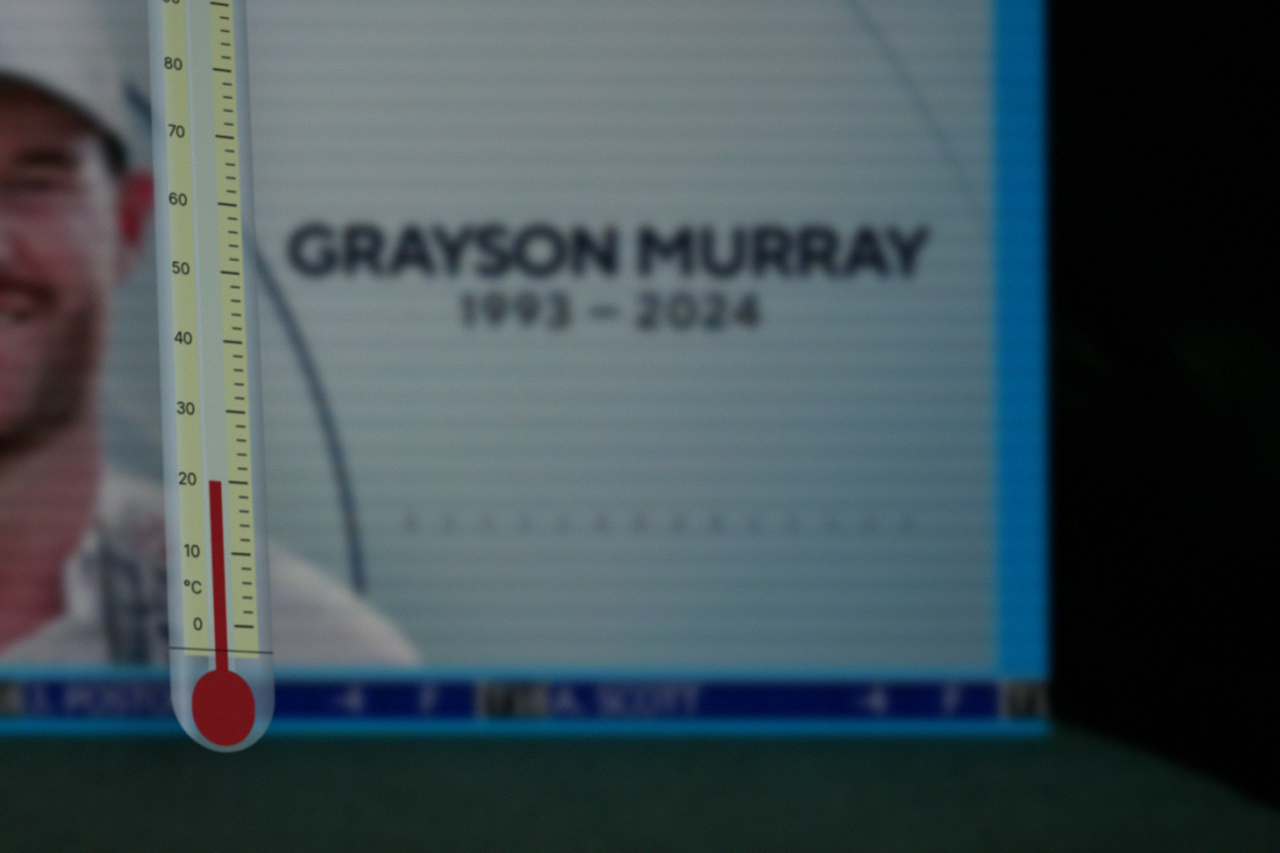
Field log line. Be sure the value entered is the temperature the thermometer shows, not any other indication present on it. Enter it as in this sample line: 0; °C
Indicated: 20; °C
